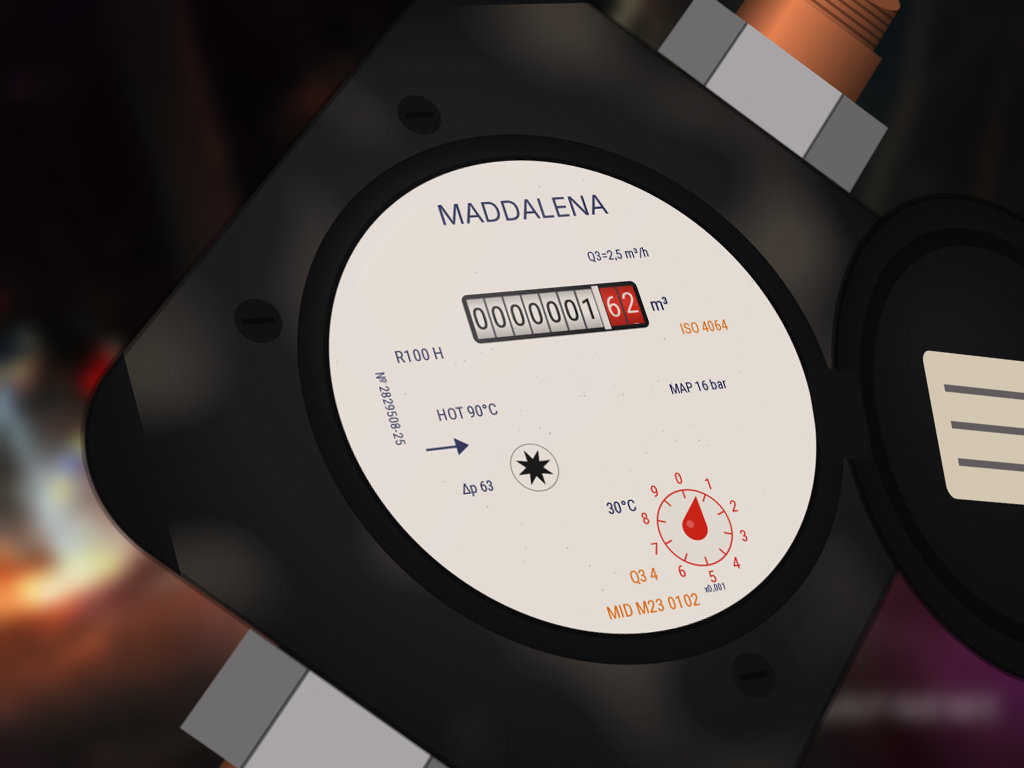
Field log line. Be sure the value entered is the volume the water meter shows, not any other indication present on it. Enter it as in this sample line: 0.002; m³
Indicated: 1.620; m³
